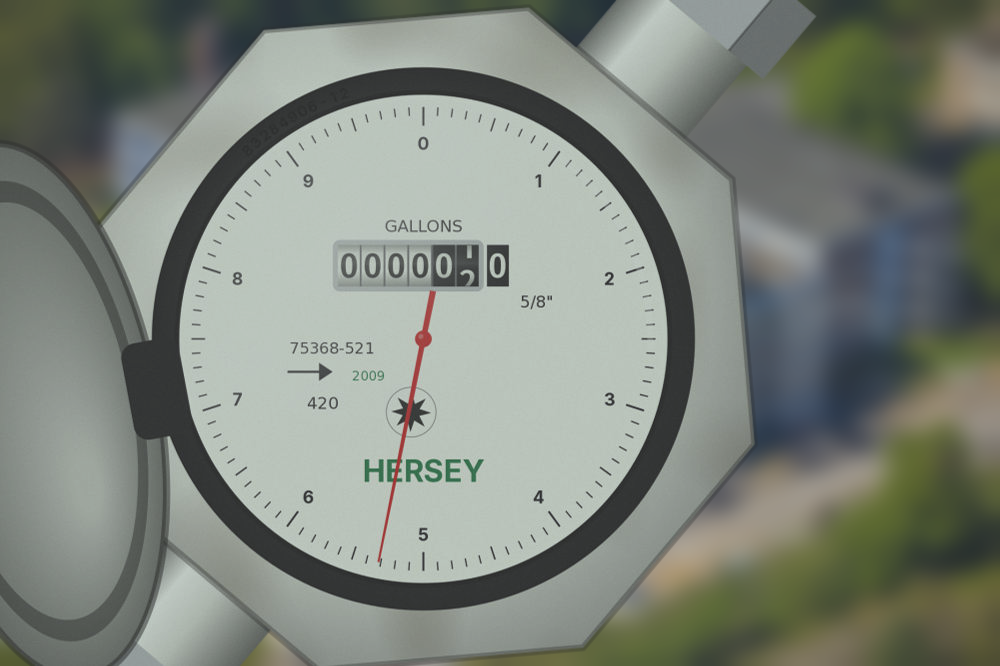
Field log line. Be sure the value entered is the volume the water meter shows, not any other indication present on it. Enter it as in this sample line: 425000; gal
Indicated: 15.3; gal
